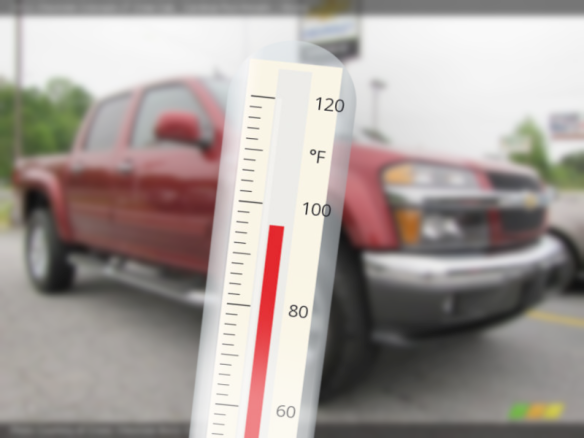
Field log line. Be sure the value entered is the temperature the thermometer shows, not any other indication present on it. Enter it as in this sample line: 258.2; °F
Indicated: 96; °F
